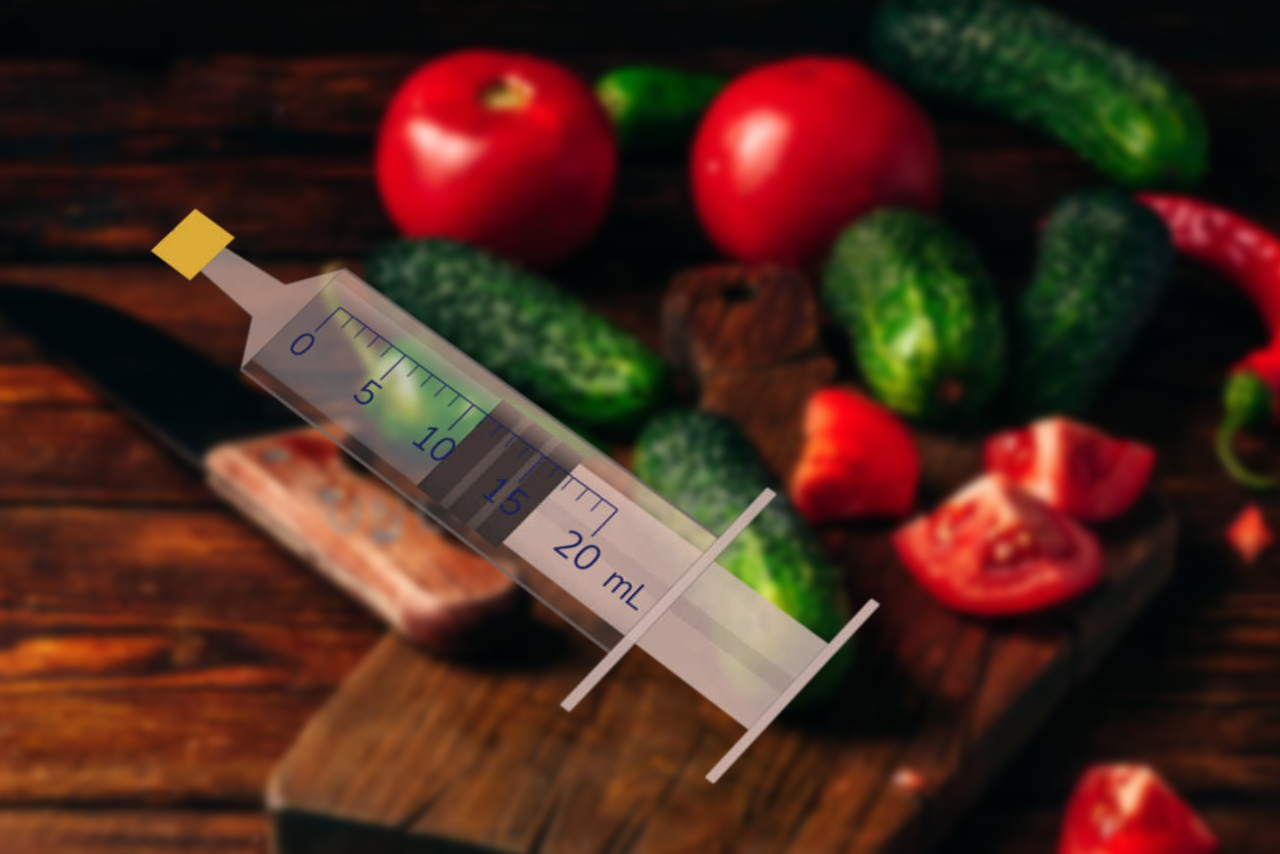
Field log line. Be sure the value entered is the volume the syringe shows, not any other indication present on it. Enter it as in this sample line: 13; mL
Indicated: 11; mL
